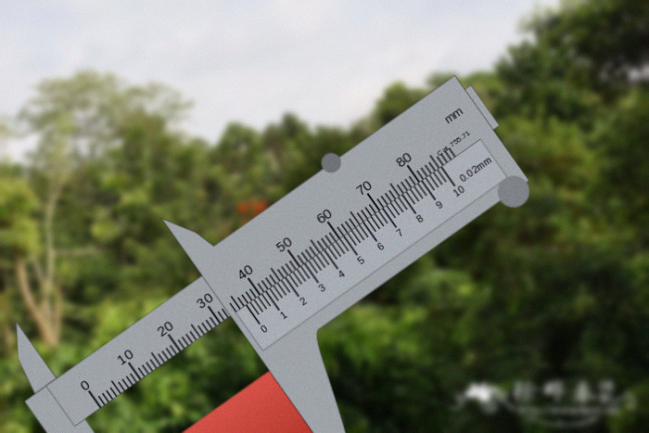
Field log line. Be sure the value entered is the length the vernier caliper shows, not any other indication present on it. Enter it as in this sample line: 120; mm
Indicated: 36.5; mm
